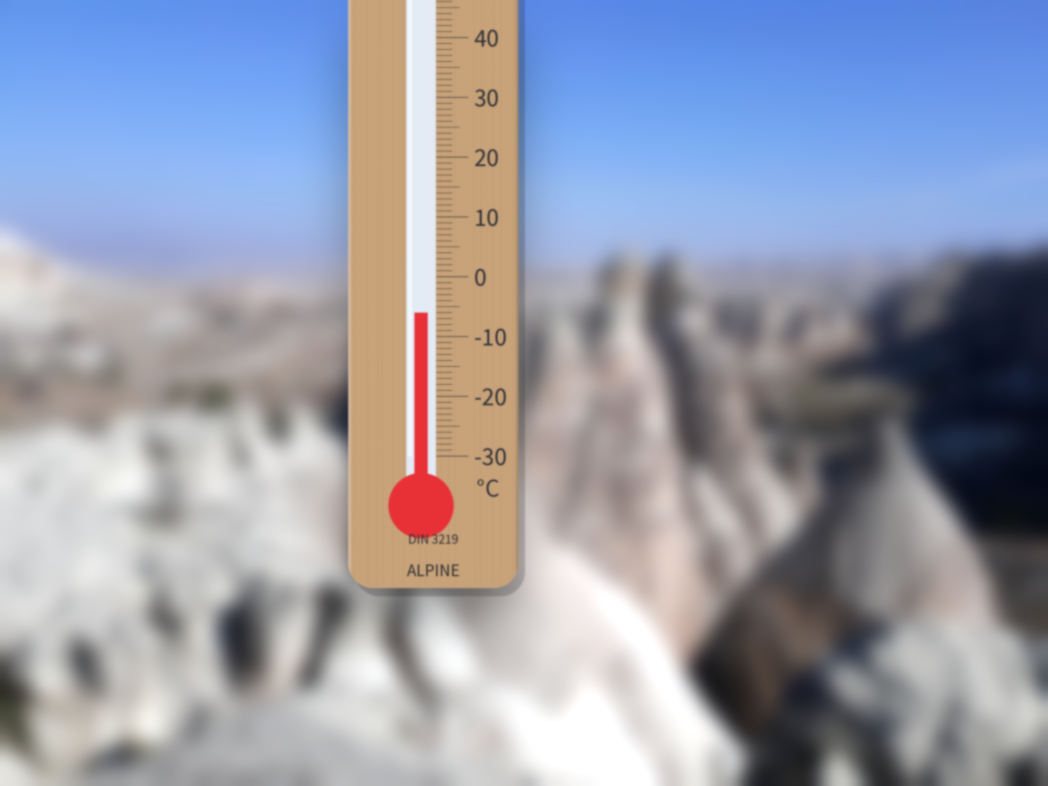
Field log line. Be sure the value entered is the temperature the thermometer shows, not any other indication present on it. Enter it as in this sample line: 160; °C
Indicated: -6; °C
